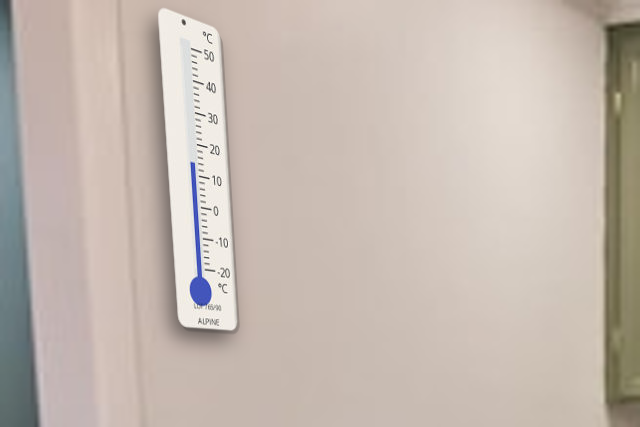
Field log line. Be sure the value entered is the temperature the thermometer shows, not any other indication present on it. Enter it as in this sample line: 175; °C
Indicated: 14; °C
